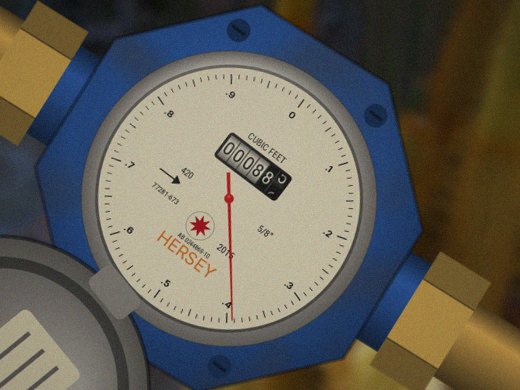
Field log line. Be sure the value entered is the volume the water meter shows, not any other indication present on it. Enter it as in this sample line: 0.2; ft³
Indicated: 885.39; ft³
